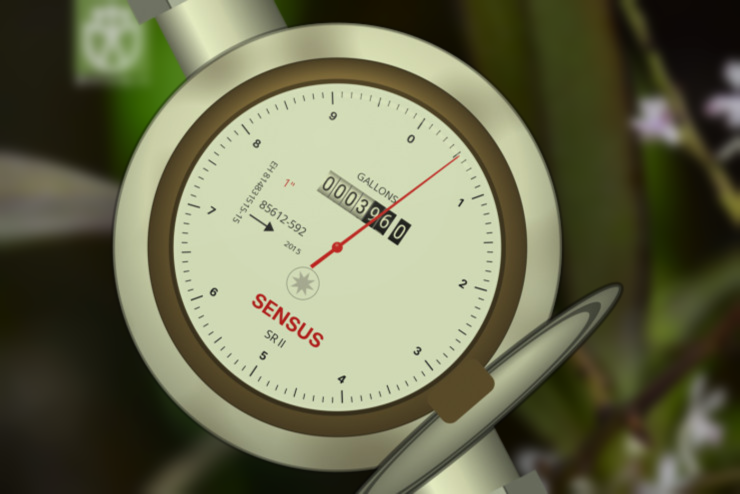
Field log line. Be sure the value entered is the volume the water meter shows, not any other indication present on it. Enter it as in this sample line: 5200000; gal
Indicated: 3960.5; gal
